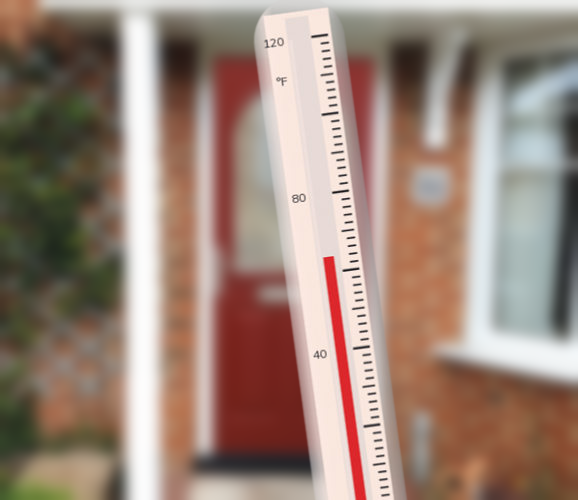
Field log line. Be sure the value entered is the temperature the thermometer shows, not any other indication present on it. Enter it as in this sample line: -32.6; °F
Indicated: 64; °F
